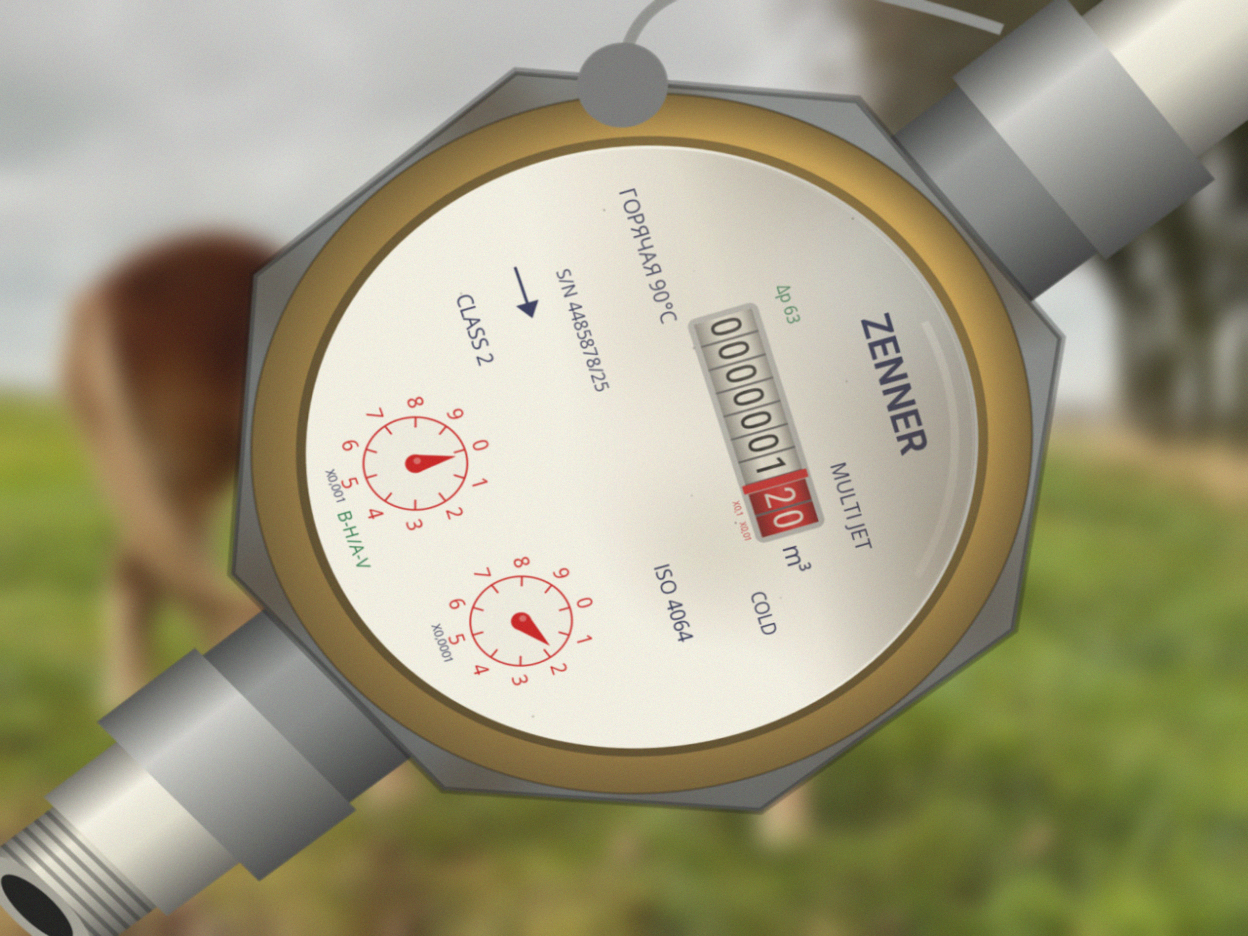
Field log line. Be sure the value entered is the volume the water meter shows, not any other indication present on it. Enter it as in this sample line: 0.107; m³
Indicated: 1.2001; m³
